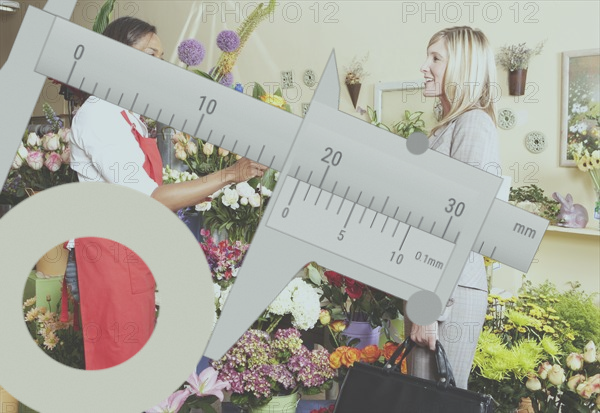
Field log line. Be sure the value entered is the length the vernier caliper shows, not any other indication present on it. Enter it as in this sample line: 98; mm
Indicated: 18.4; mm
